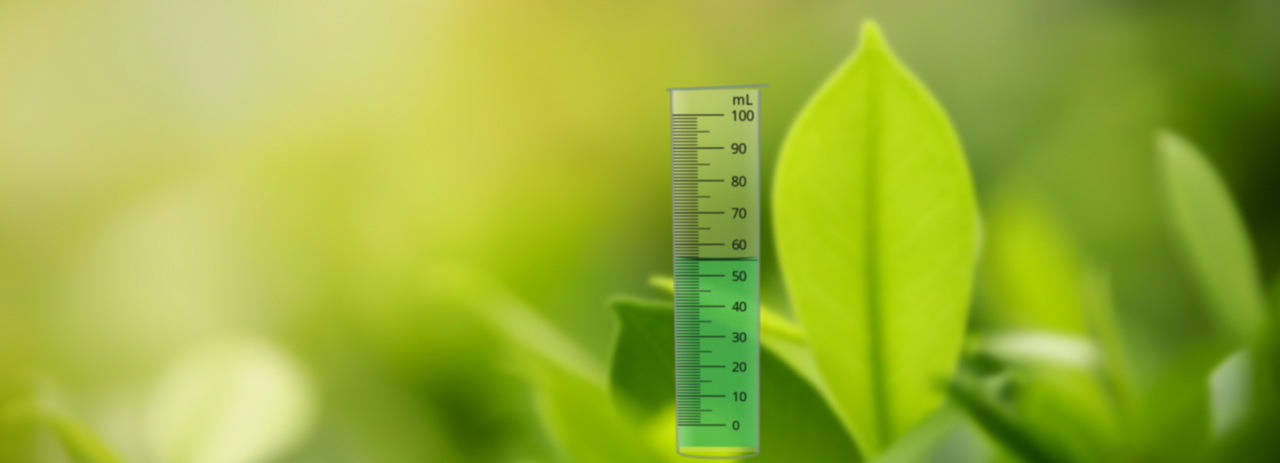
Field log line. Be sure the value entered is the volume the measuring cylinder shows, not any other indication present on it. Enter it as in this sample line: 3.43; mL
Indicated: 55; mL
